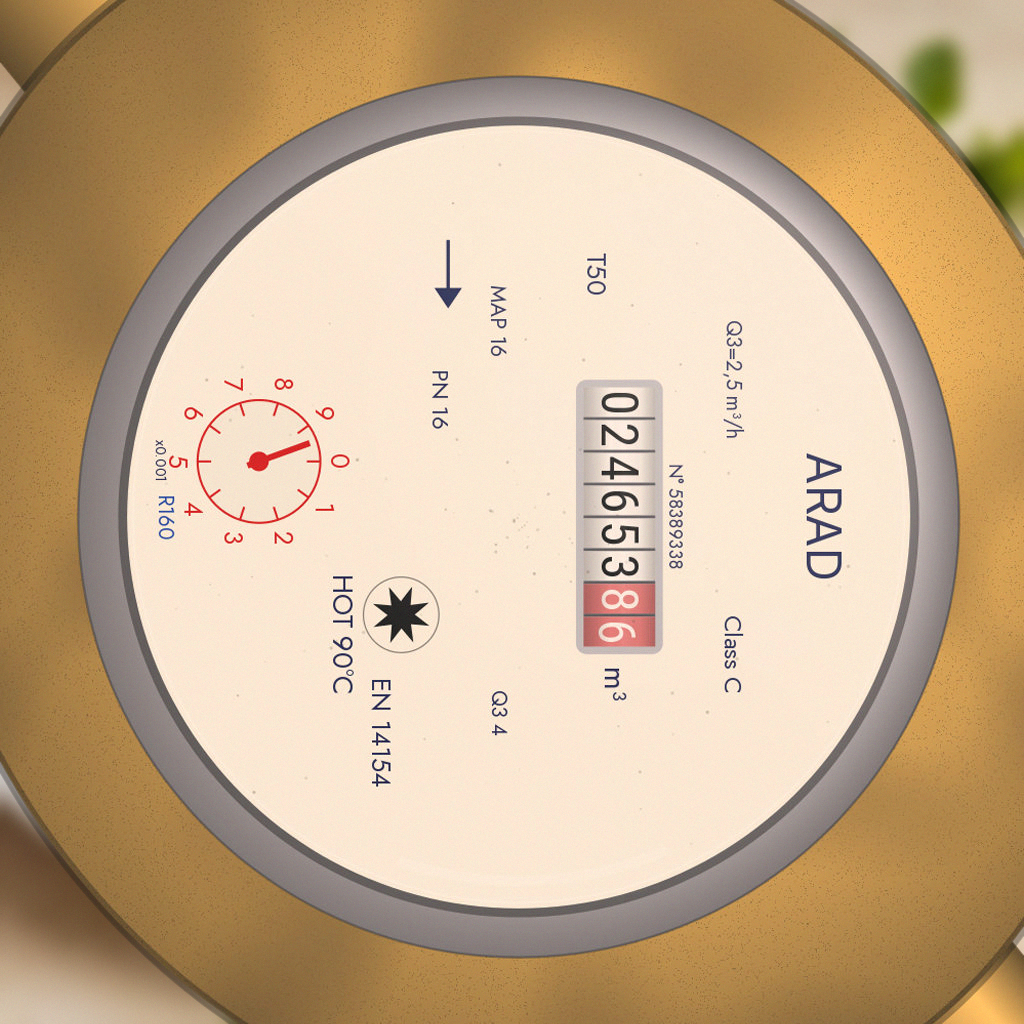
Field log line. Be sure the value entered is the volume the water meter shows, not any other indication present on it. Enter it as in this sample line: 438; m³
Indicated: 24653.859; m³
